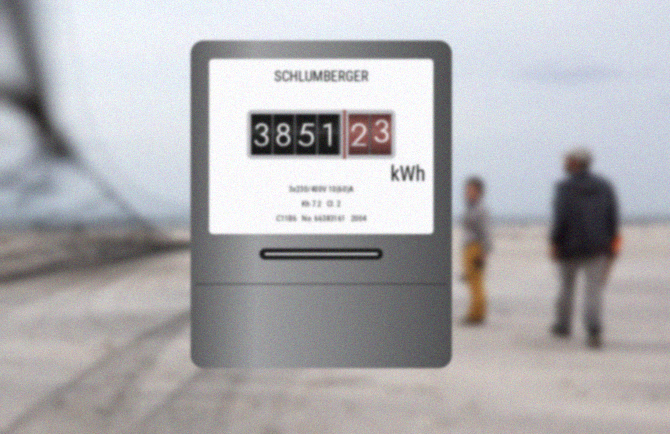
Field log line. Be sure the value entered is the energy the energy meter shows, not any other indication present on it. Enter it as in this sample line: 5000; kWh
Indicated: 3851.23; kWh
